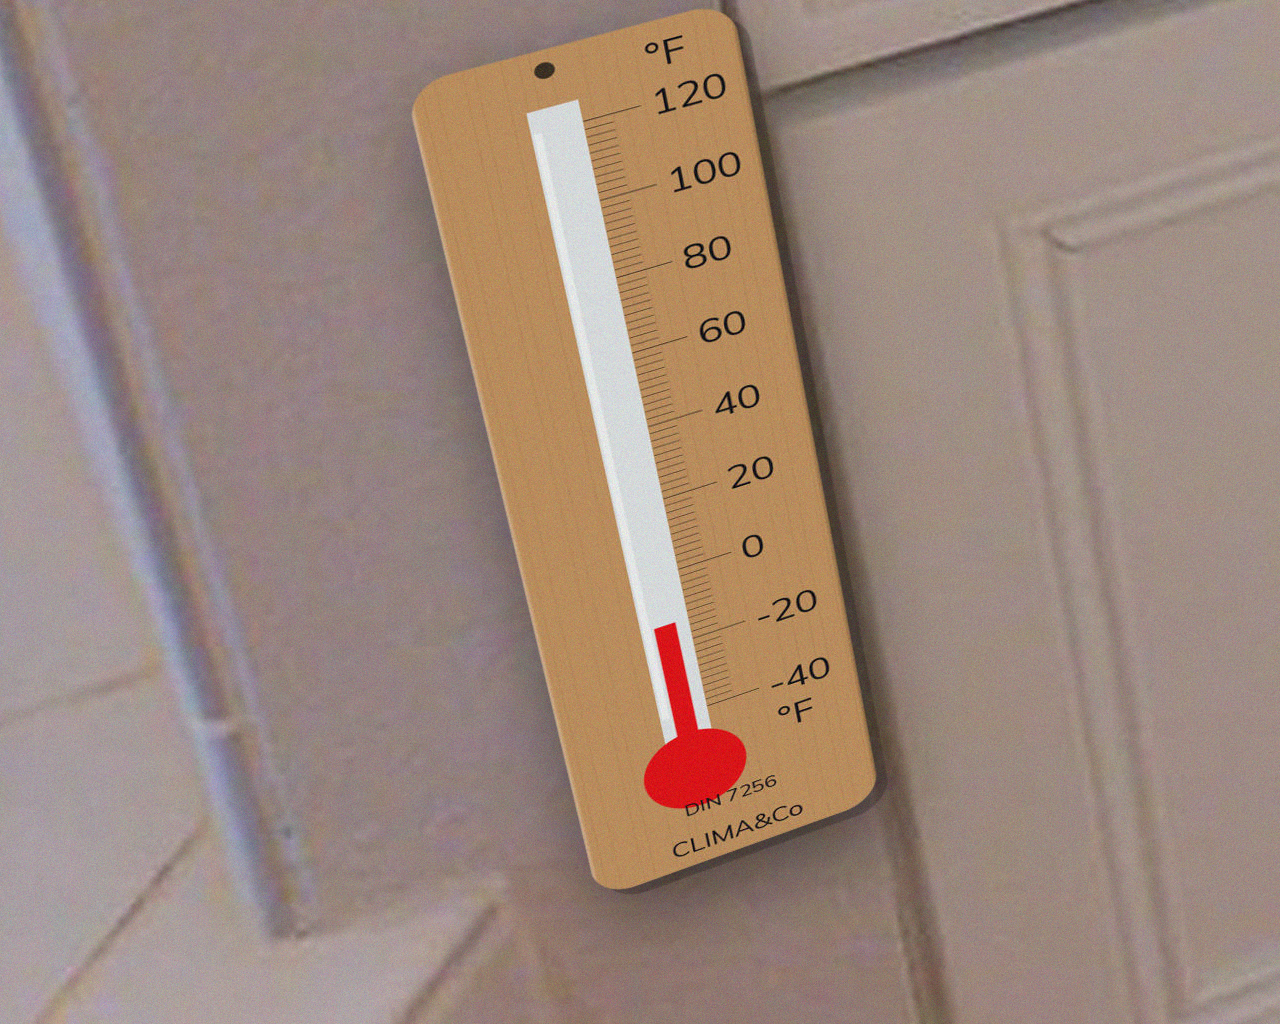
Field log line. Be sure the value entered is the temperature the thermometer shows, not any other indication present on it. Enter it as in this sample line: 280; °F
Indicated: -14; °F
